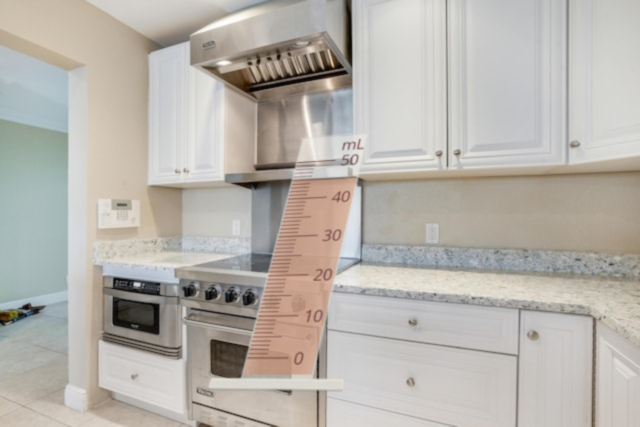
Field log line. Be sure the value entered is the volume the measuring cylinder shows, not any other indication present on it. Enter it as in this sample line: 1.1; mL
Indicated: 45; mL
